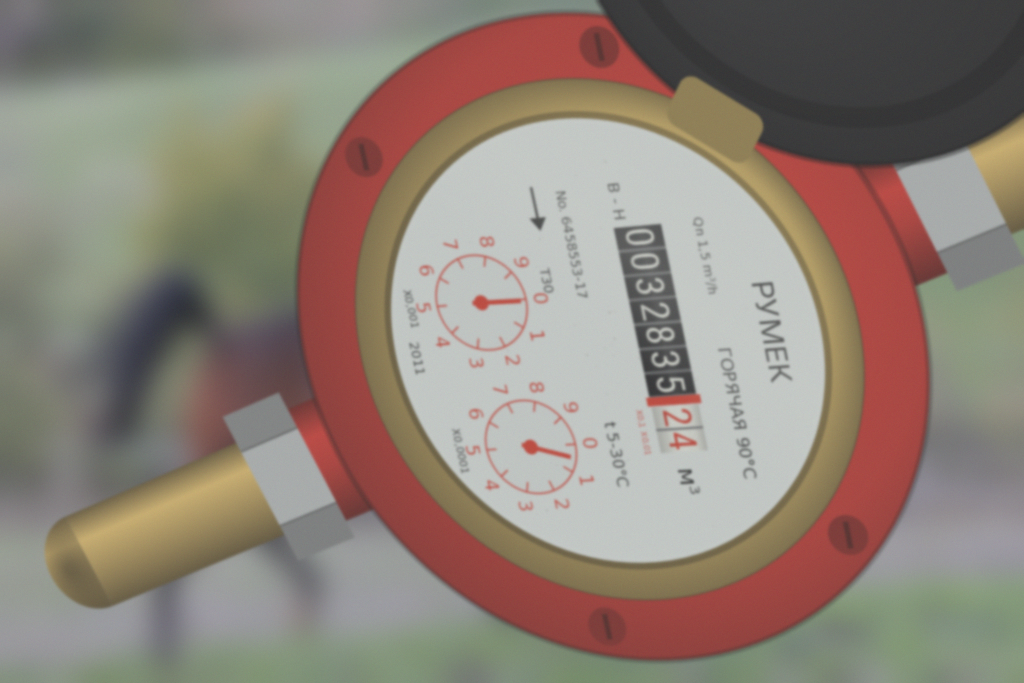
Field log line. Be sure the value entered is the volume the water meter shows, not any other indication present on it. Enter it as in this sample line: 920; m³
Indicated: 32835.2400; m³
